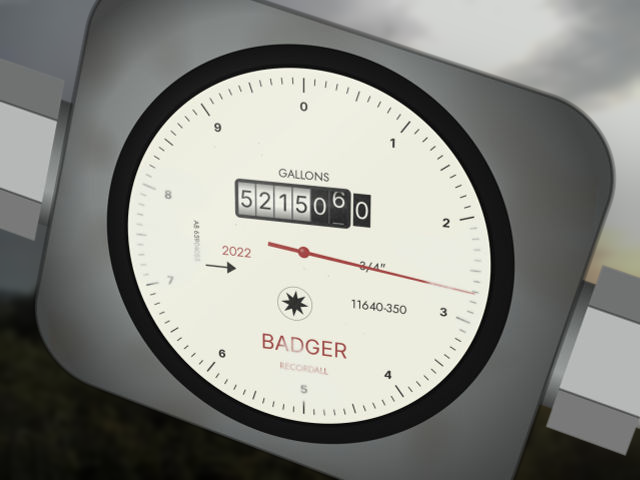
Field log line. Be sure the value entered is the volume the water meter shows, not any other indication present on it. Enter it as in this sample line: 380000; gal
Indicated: 5215062.7; gal
